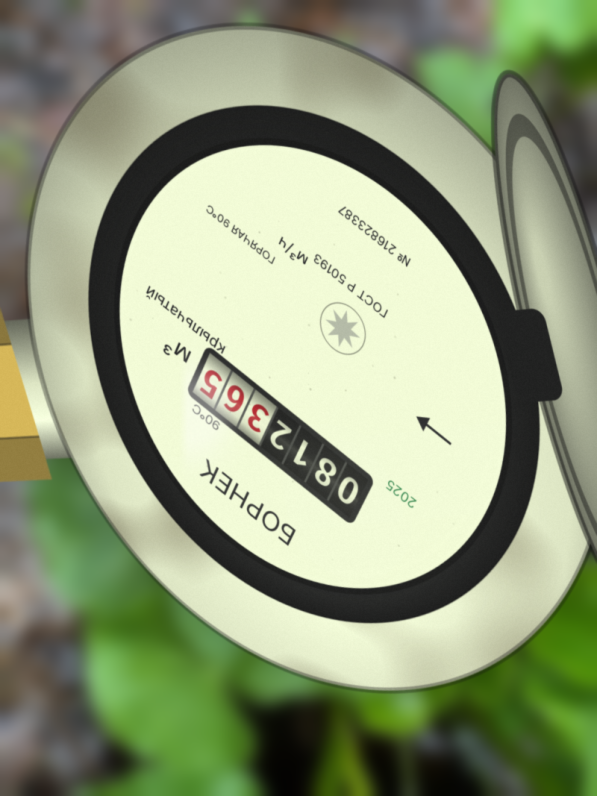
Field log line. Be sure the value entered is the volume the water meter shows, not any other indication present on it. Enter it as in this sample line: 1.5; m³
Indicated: 812.365; m³
